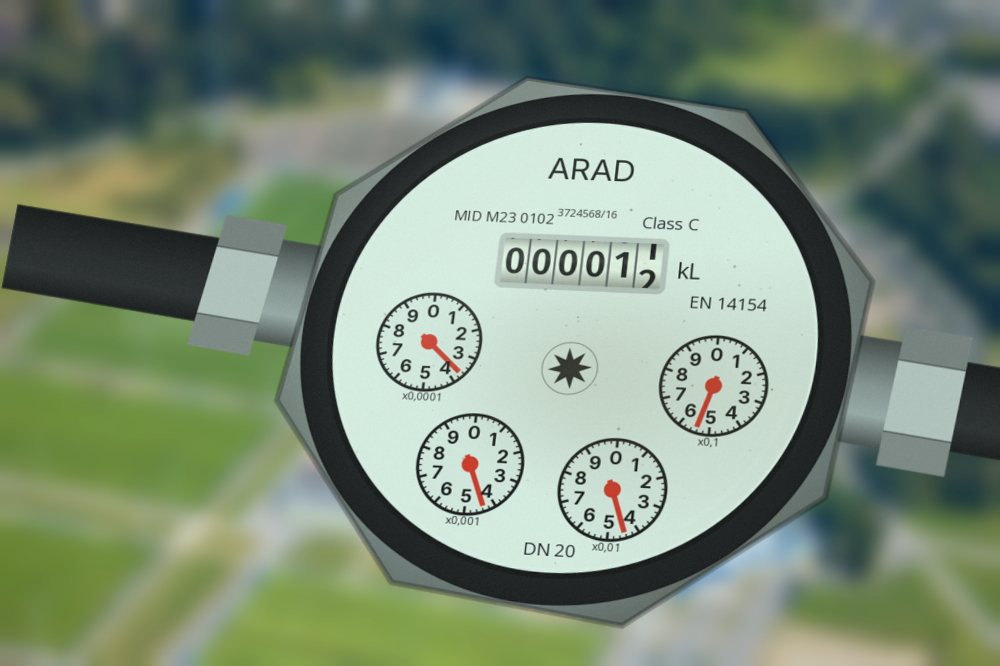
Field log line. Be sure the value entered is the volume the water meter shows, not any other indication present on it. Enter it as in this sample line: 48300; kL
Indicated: 11.5443; kL
